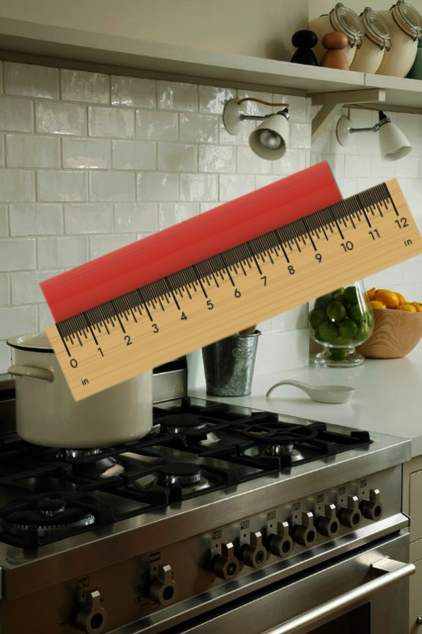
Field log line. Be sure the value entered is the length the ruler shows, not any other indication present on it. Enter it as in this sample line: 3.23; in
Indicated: 10.5; in
